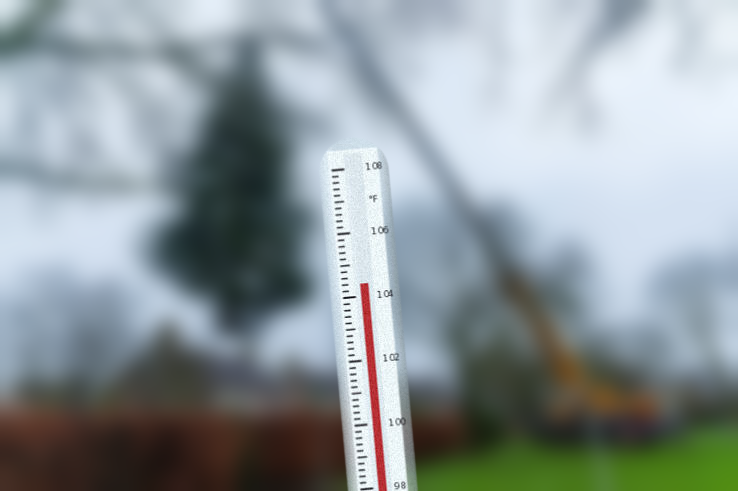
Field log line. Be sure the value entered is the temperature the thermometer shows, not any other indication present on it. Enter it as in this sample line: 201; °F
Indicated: 104.4; °F
